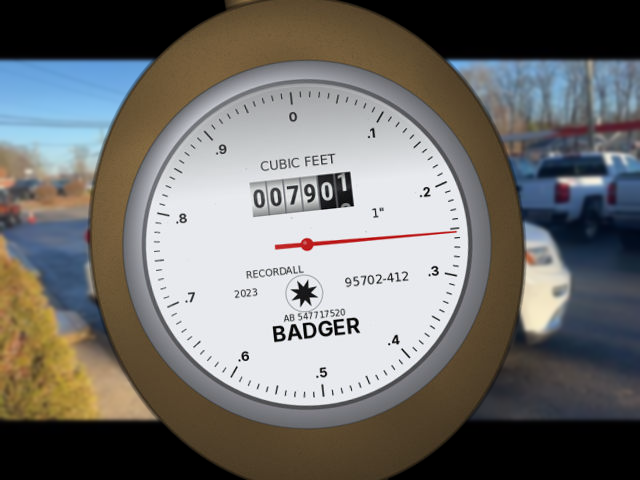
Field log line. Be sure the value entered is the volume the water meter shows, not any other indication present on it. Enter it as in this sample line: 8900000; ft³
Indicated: 7901.25; ft³
